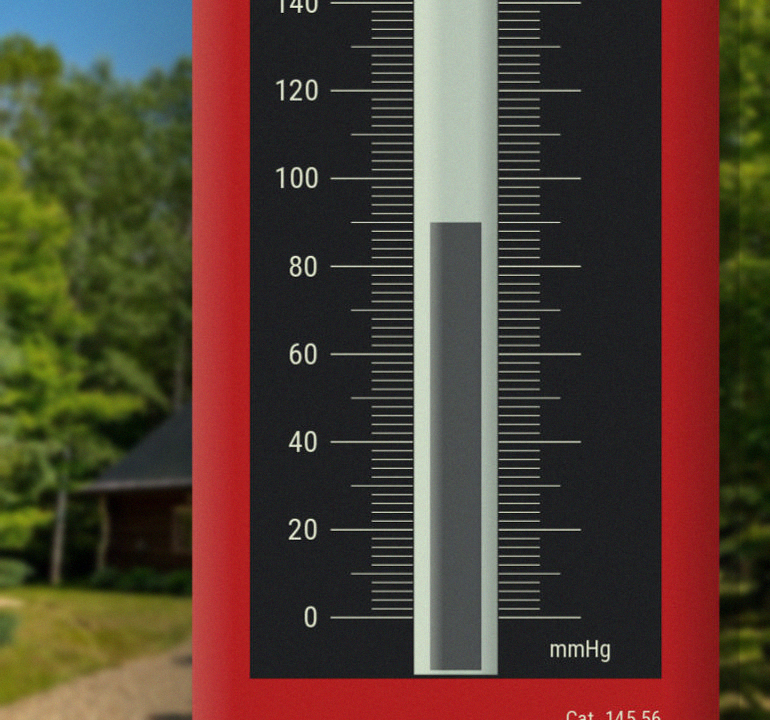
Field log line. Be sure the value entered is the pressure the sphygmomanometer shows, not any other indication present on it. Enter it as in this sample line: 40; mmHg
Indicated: 90; mmHg
